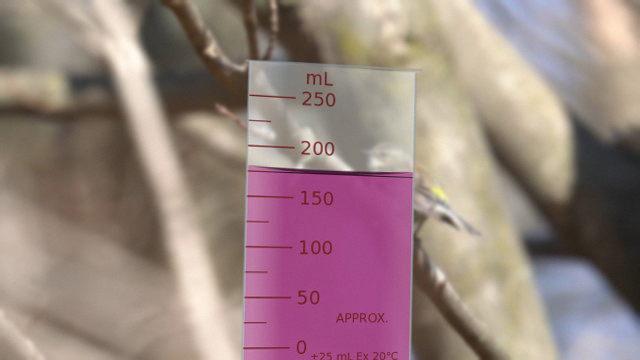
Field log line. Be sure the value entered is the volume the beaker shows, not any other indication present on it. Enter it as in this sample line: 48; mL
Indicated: 175; mL
